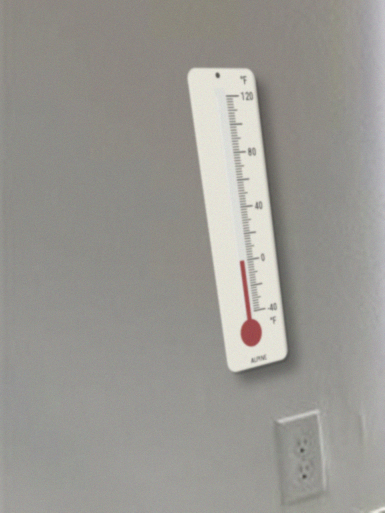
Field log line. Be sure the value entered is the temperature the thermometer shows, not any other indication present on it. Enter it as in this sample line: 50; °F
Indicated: 0; °F
